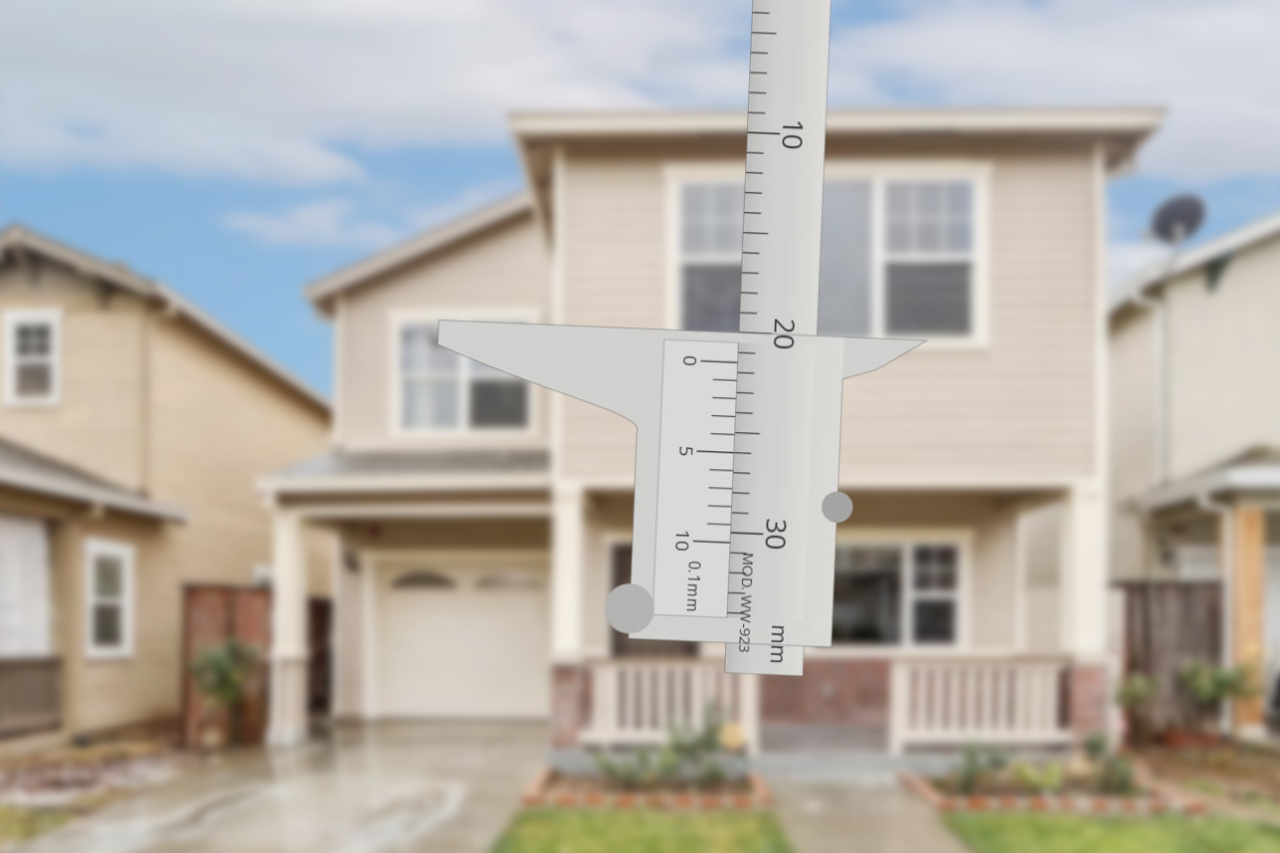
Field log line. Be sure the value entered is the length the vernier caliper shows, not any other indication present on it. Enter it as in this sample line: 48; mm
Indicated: 21.5; mm
